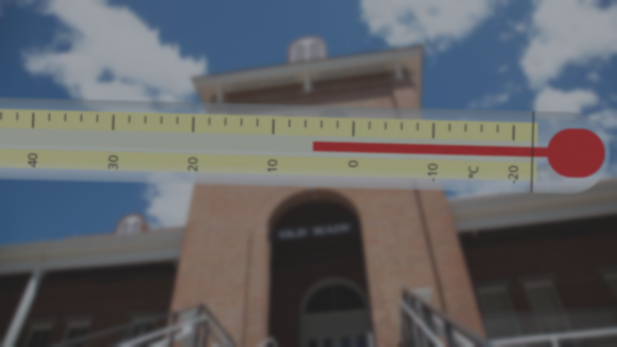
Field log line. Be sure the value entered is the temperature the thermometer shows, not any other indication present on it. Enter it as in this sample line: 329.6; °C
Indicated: 5; °C
